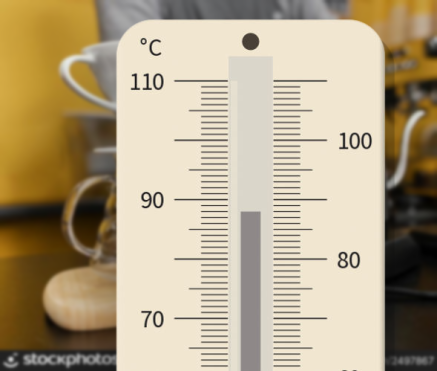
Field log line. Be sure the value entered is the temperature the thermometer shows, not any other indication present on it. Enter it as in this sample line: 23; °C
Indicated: 88; °C
